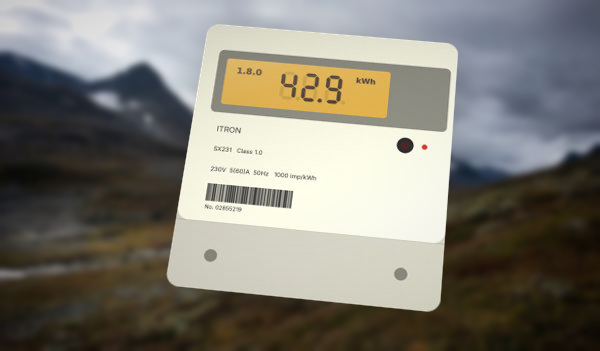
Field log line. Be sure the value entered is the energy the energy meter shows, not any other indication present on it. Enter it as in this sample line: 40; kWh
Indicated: 42.9; kWh
